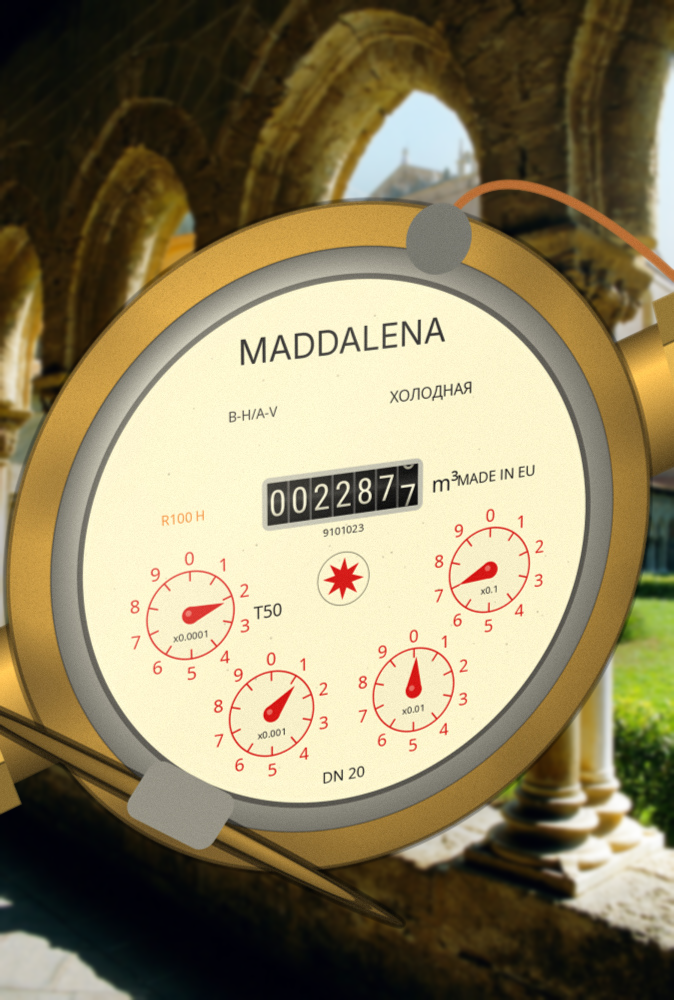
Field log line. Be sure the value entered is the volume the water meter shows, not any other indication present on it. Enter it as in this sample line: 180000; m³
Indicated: 22876.7012; m³
